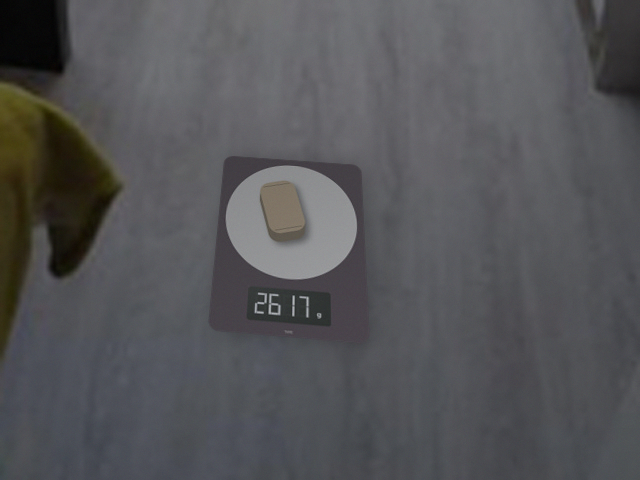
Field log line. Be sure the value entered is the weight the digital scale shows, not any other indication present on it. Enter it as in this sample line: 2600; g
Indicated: 2617; g
